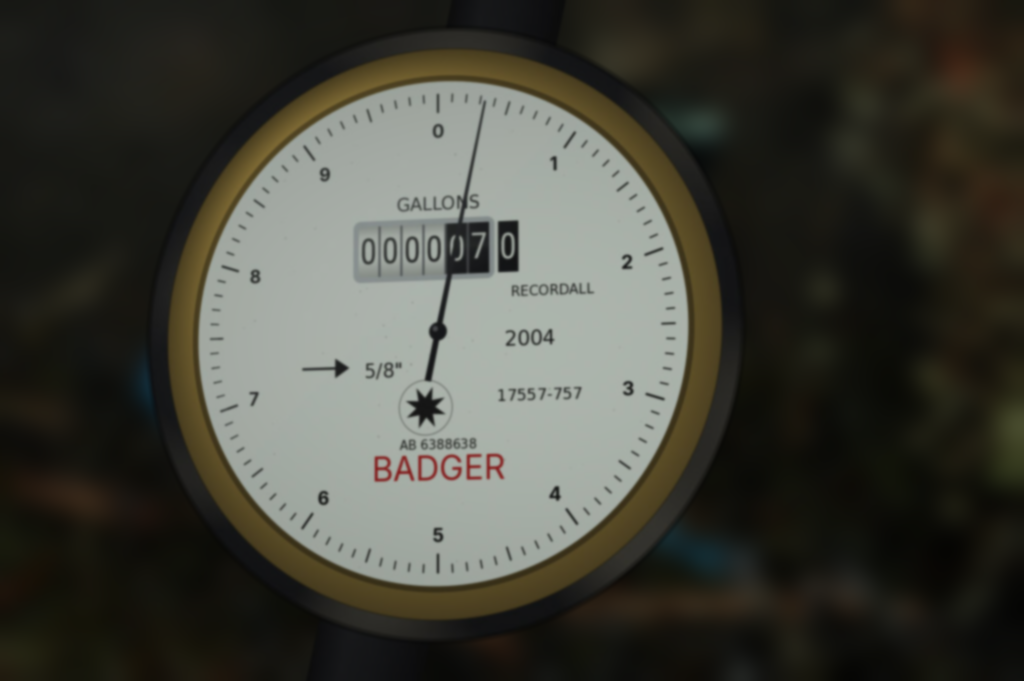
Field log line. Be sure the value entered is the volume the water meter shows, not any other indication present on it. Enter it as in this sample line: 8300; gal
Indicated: 70.3; gal
